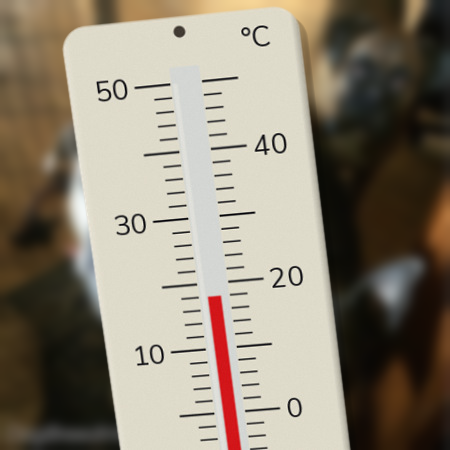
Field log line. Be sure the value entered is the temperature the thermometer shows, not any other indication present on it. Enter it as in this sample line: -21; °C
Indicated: 18; °C
